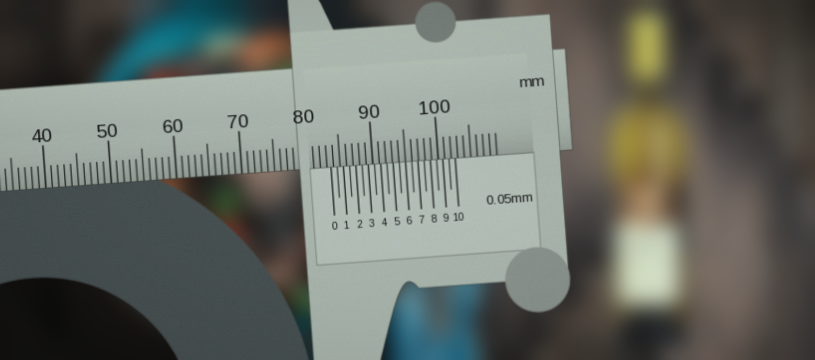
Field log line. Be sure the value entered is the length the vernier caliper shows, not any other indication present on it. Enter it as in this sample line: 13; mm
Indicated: 83.6; mm
